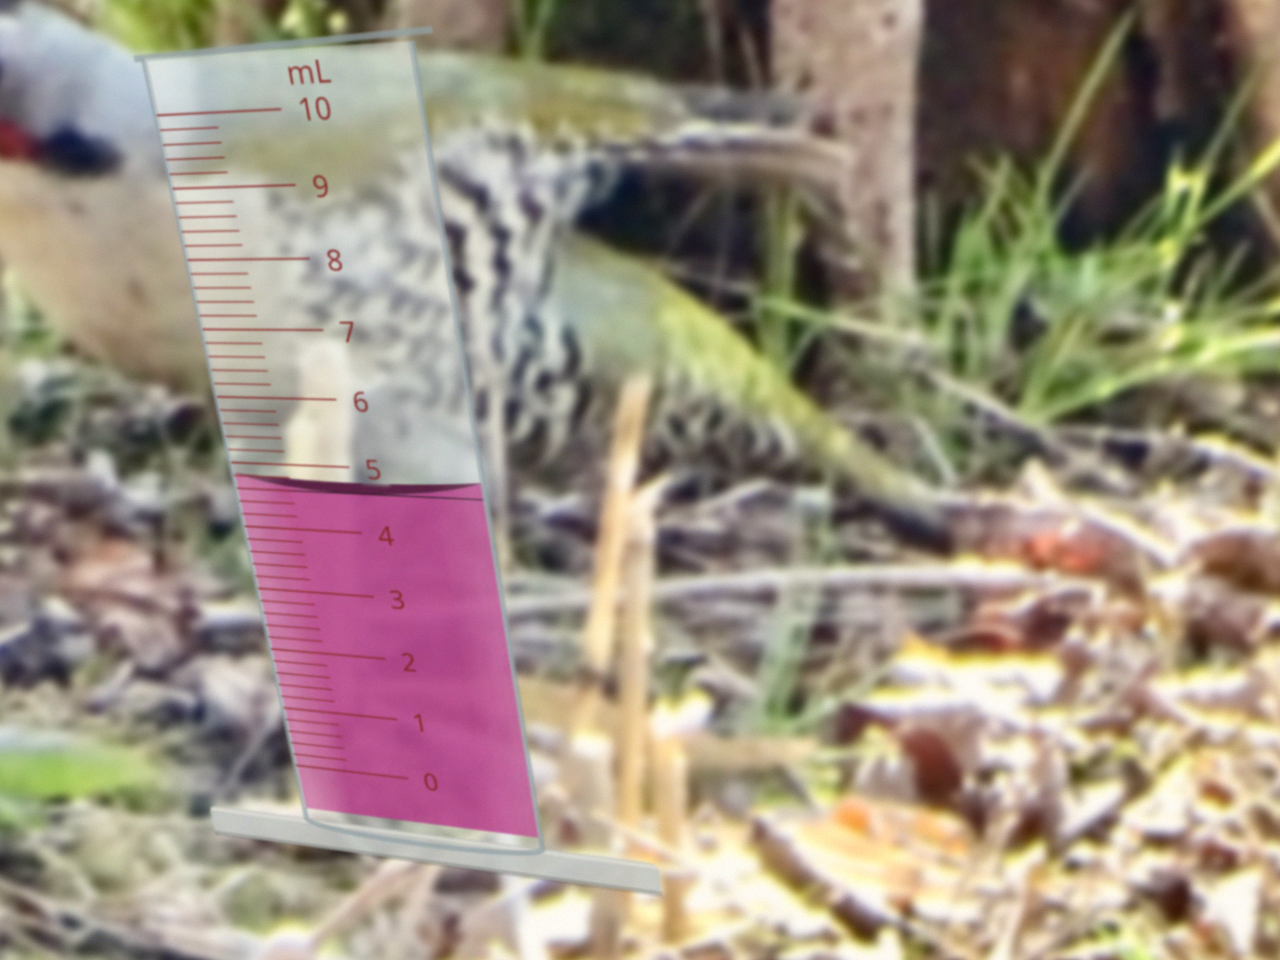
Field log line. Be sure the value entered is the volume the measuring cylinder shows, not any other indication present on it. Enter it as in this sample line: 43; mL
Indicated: 4.6; mL
